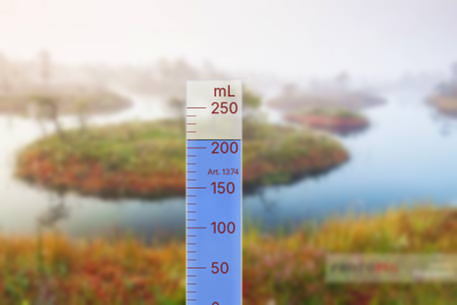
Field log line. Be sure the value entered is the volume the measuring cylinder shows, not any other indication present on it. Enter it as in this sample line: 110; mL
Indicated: 210; mL
